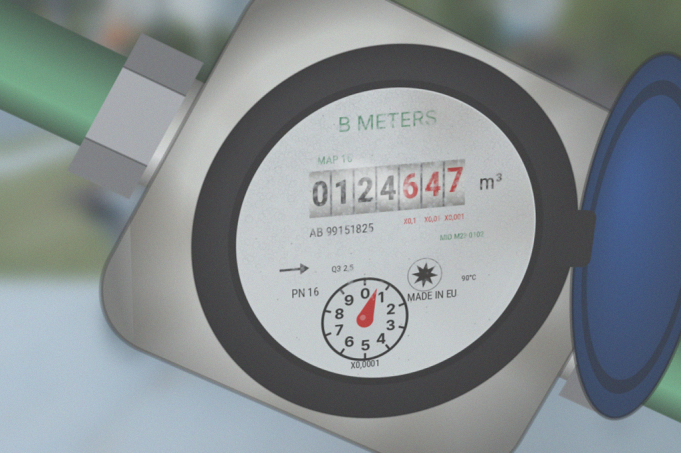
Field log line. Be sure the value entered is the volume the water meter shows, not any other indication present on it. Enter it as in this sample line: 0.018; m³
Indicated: 124.6470; m³
